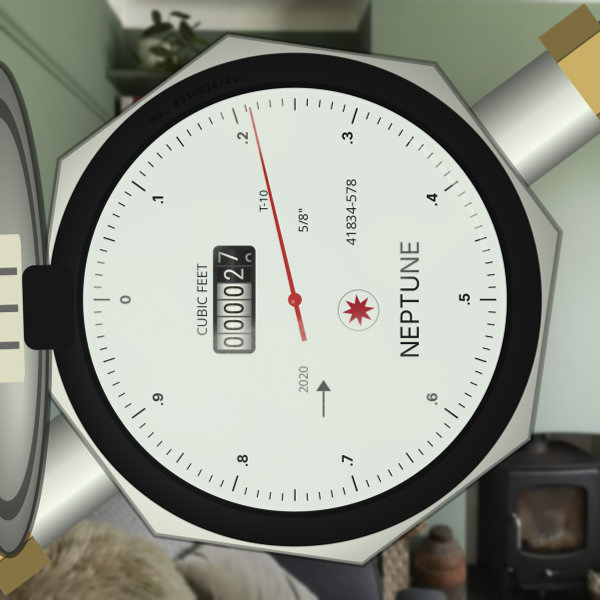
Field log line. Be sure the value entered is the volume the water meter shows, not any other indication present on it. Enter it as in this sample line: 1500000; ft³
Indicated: 27.21; ft³
